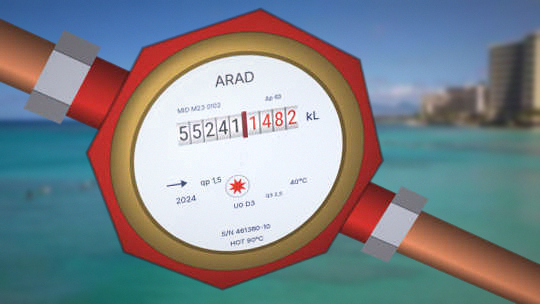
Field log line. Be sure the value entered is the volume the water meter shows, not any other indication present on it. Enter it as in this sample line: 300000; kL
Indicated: 55241.1482; kL
